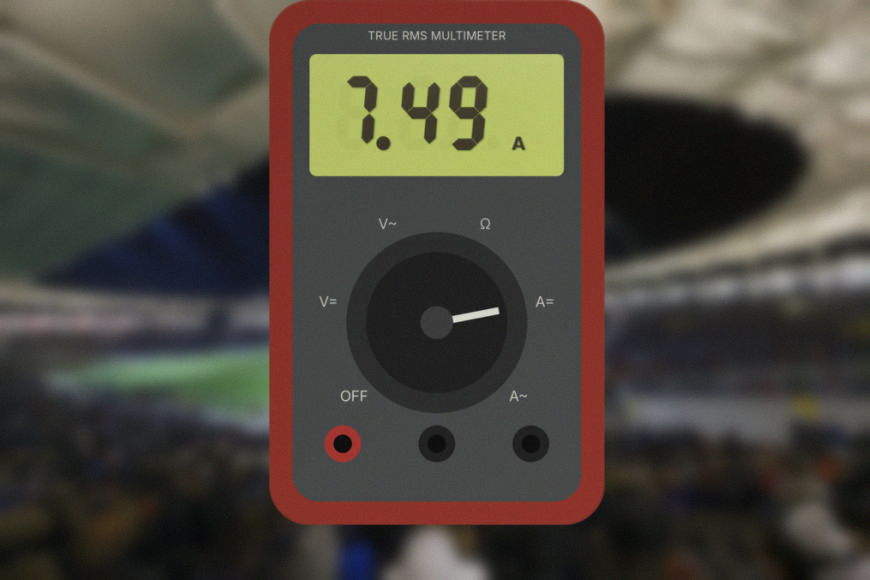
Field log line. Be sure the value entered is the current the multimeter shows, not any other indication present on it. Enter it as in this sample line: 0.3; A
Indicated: 7.49; A
